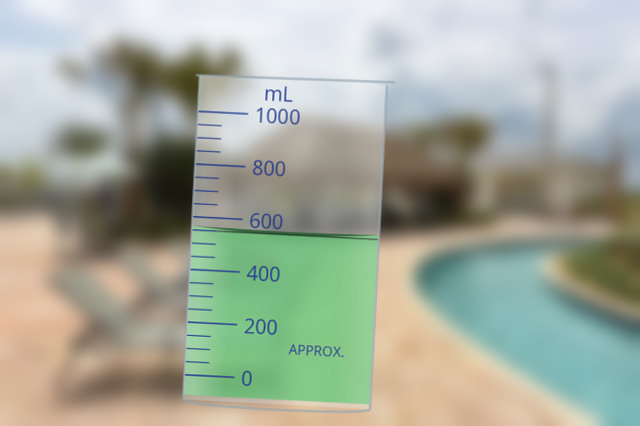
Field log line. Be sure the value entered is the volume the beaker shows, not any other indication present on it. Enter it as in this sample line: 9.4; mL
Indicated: 550; mL
